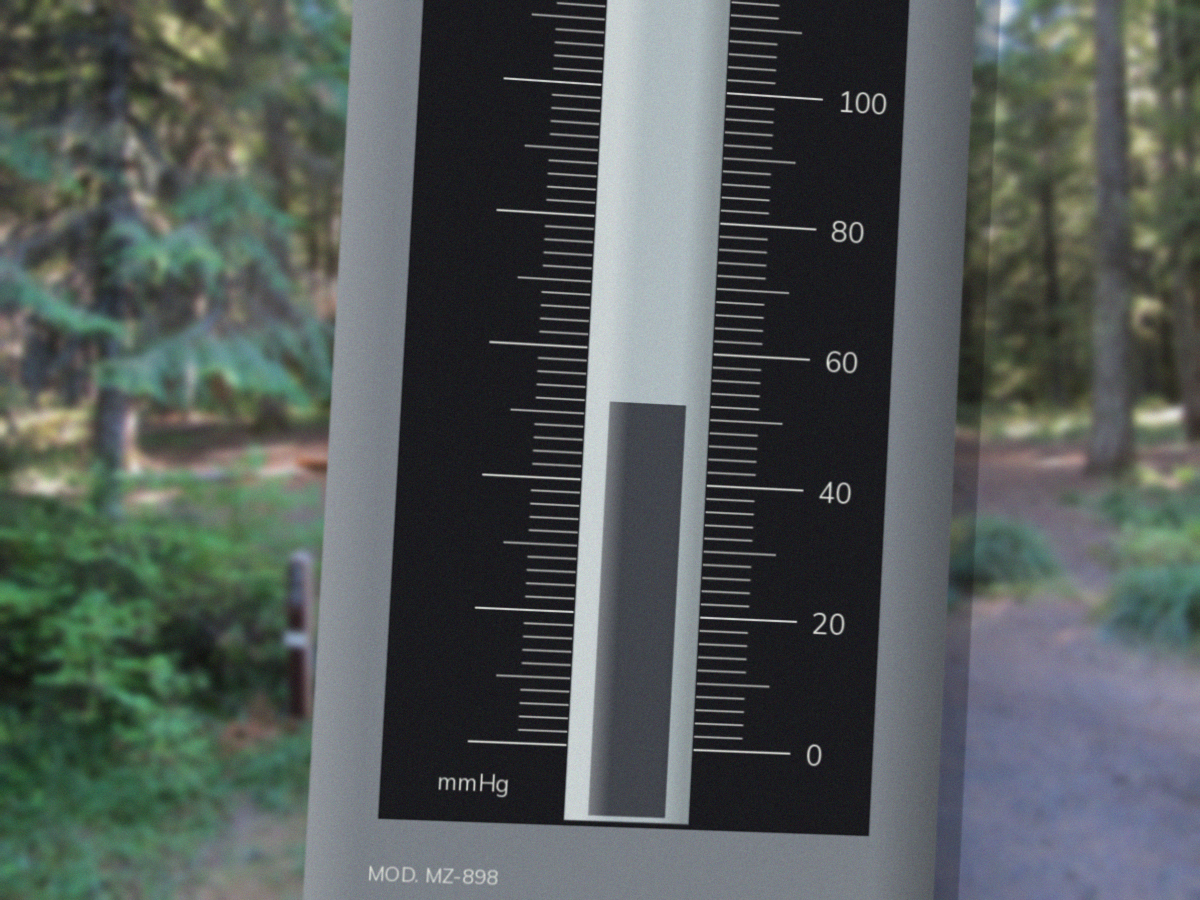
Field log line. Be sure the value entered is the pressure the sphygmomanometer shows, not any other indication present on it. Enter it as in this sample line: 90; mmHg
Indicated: 52; mmHg
